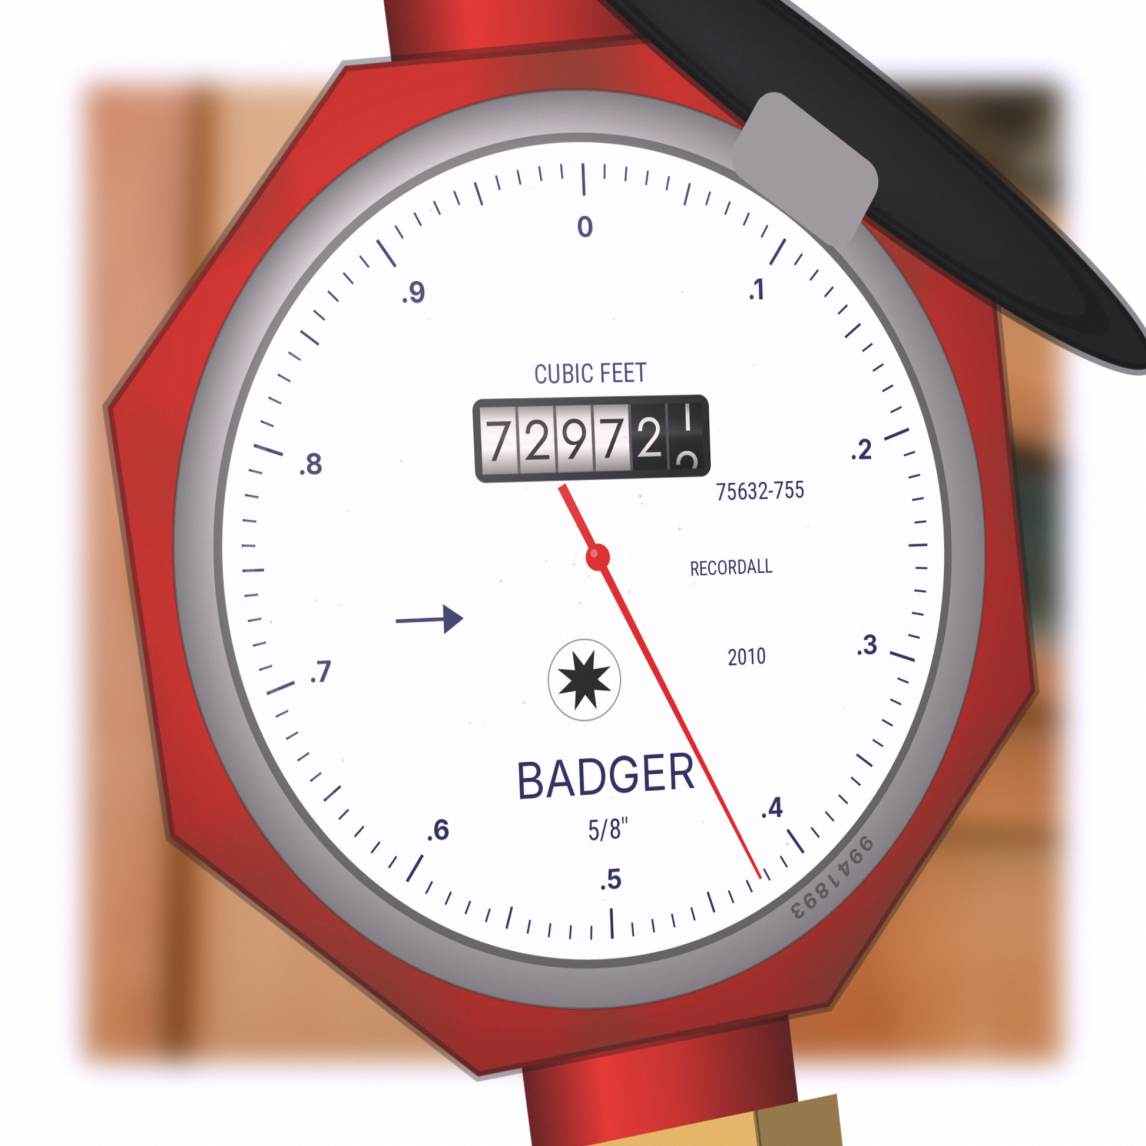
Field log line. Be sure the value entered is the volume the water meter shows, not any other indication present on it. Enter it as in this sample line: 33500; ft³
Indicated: 729721.42; ft³
